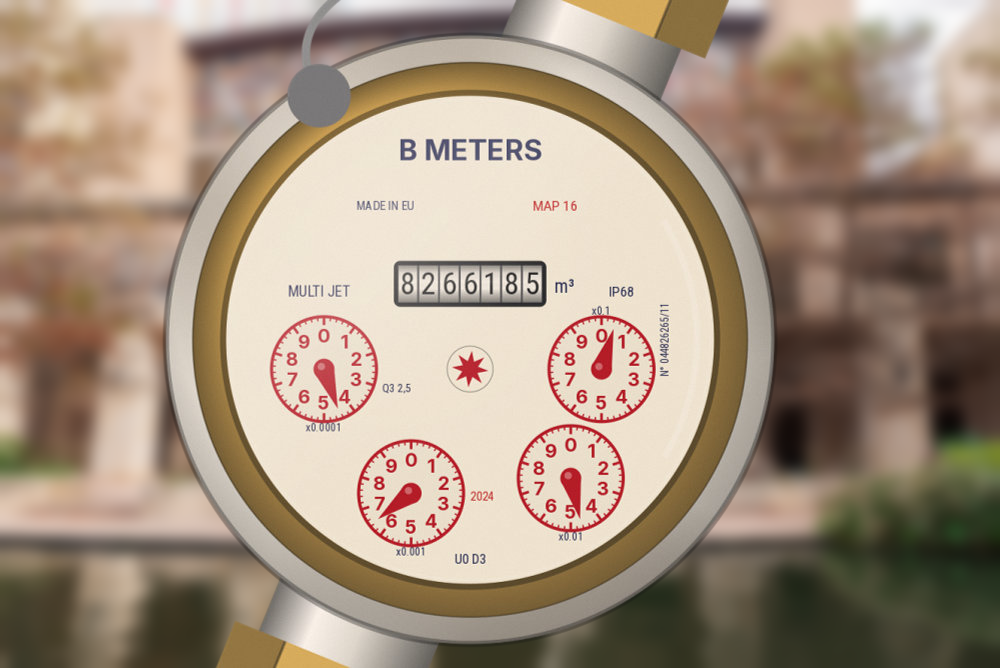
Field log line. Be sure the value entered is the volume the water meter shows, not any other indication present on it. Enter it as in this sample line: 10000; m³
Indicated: 8266185.0464; m³
